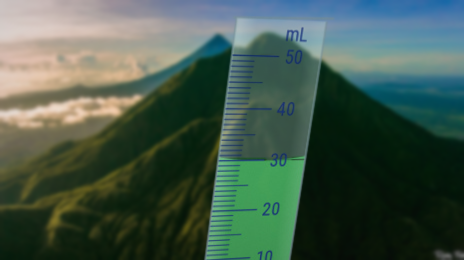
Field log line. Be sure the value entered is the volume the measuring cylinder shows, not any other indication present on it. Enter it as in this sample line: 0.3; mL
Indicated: 30; mL
